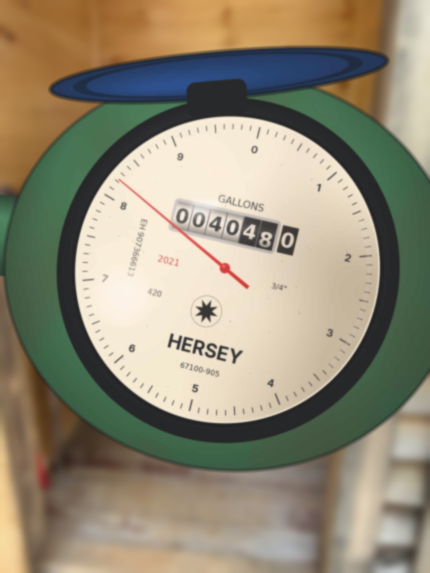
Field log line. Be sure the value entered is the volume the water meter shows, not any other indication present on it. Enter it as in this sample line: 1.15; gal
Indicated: 40478.2; gal
